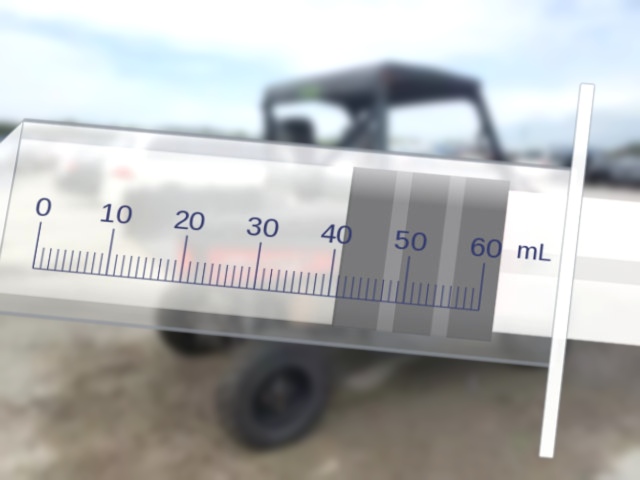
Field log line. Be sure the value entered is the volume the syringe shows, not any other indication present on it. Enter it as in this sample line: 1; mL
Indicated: 41; mL
